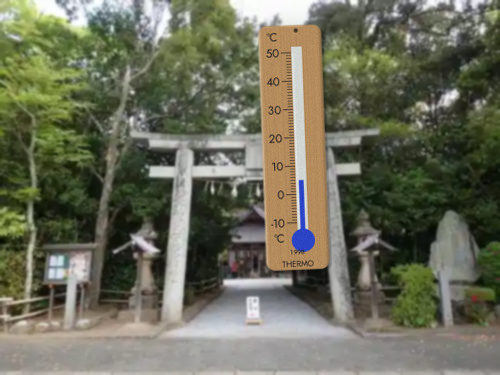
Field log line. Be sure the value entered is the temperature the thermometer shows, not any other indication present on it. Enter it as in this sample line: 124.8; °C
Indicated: 5; °C
